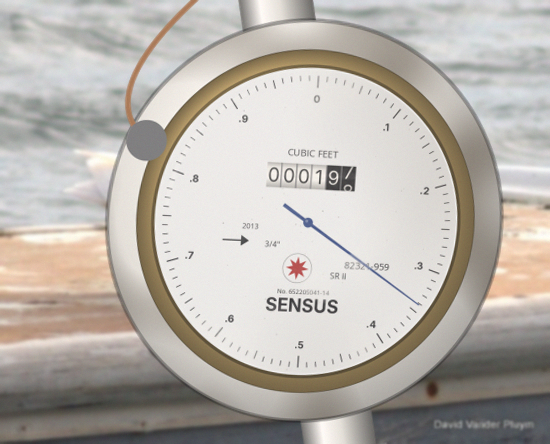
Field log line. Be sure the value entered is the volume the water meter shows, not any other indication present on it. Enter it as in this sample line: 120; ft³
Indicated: 197.34; ft³
